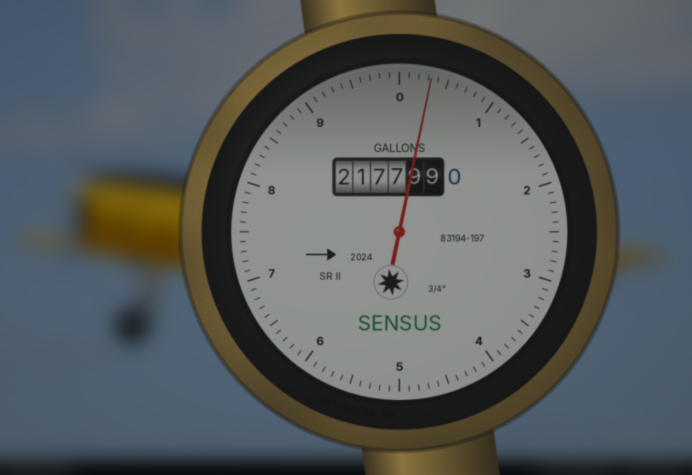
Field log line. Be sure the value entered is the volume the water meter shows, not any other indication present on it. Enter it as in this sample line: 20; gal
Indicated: 2177990.3; gal
